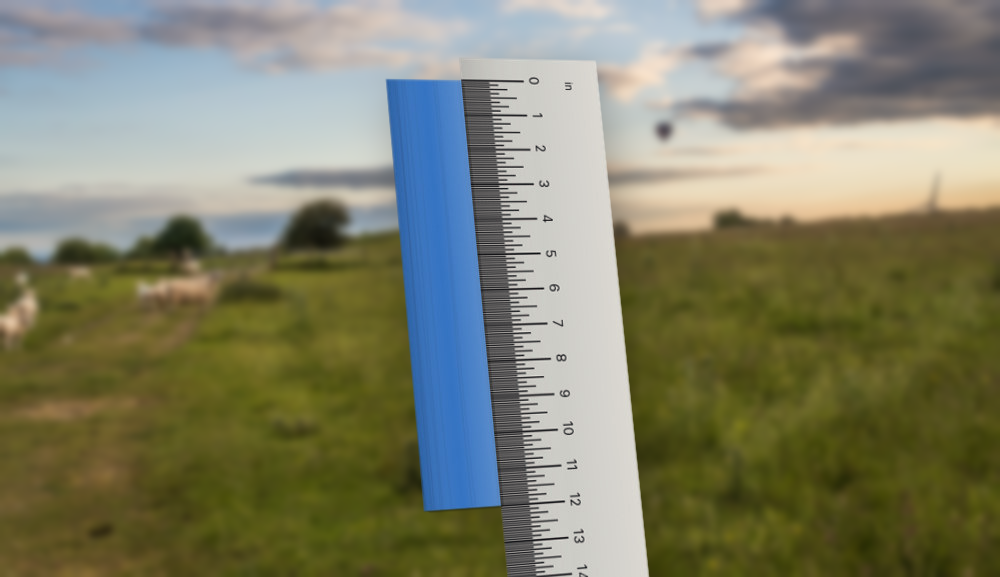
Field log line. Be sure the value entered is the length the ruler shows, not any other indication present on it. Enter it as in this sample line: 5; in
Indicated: 12; in
